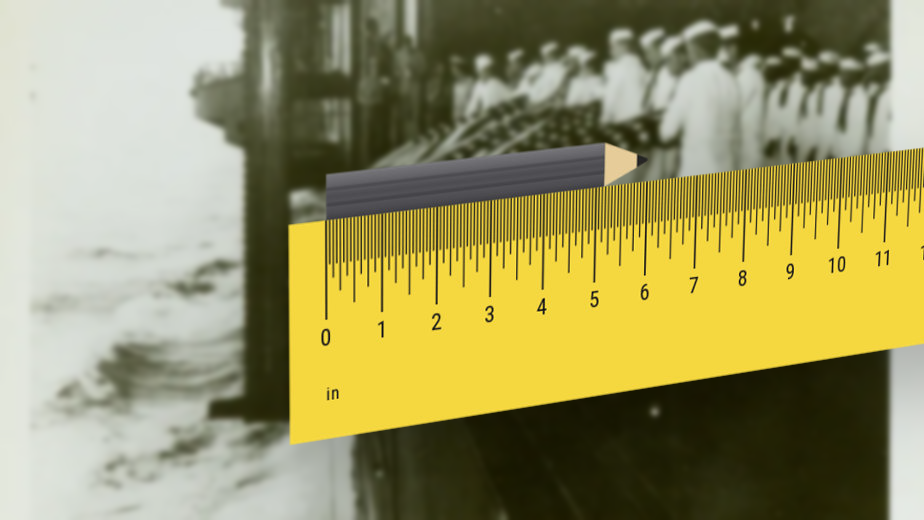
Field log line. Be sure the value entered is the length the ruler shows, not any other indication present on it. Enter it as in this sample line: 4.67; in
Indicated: 6; in
